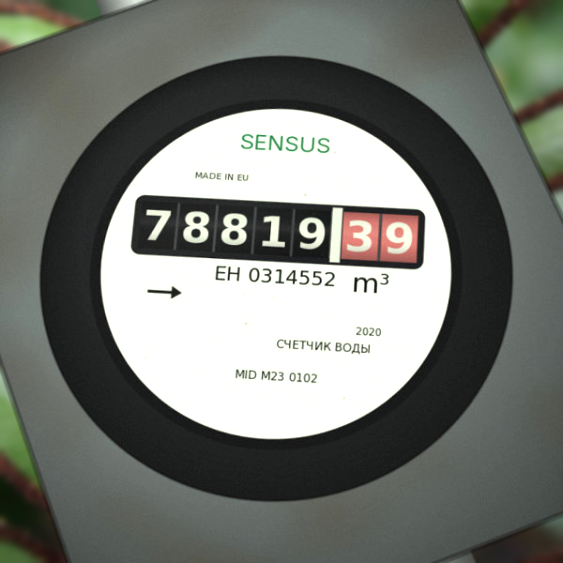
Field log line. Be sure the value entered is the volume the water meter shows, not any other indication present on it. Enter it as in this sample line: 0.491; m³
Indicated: 78819.39; m³
